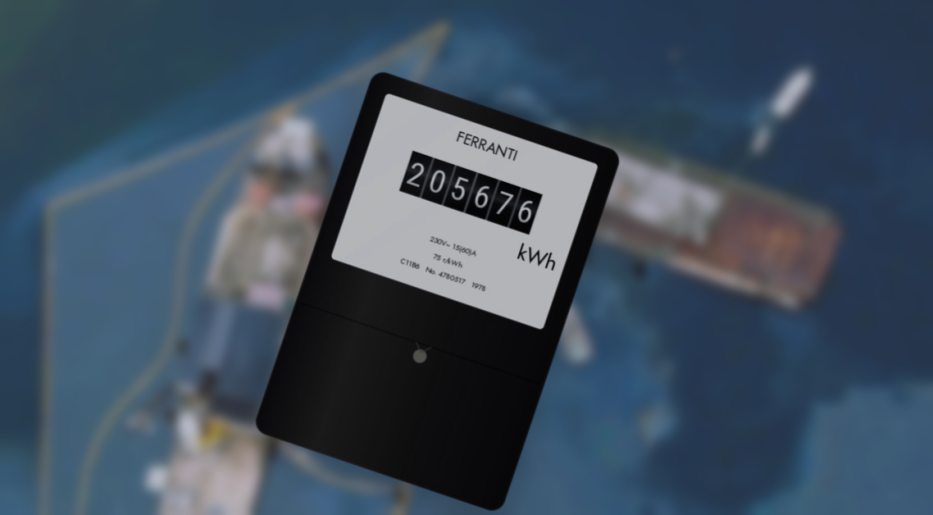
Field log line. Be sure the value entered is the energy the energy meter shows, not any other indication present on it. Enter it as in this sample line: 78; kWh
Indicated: 205676; kWh
